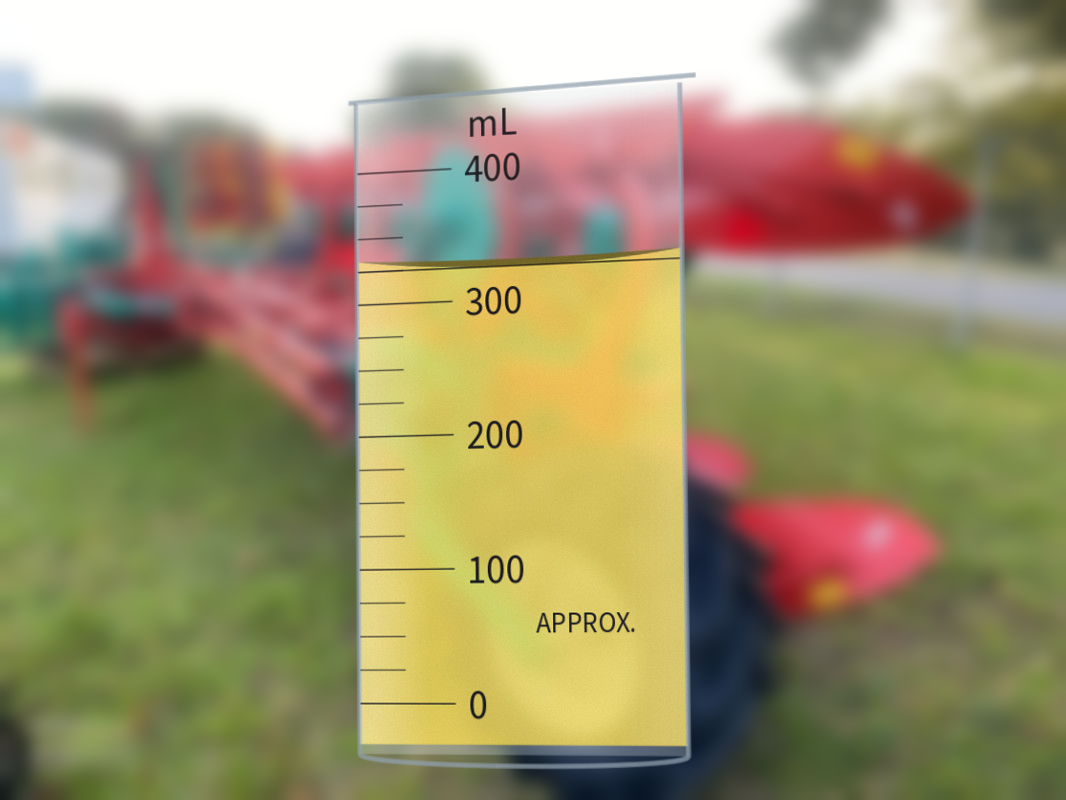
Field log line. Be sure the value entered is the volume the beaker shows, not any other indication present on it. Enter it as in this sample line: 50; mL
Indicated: 325; mL
